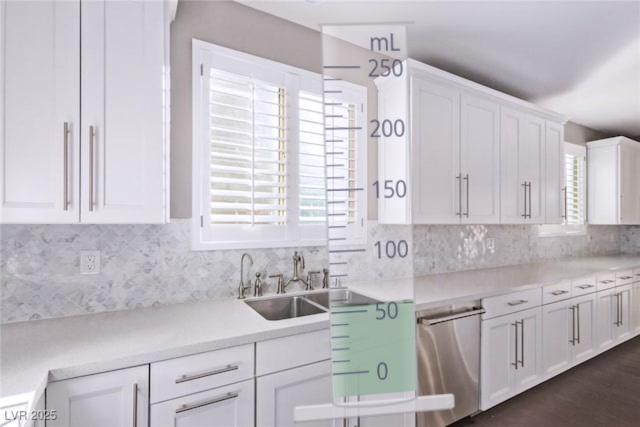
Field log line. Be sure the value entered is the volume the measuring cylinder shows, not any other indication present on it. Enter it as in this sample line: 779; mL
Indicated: 55; mL
